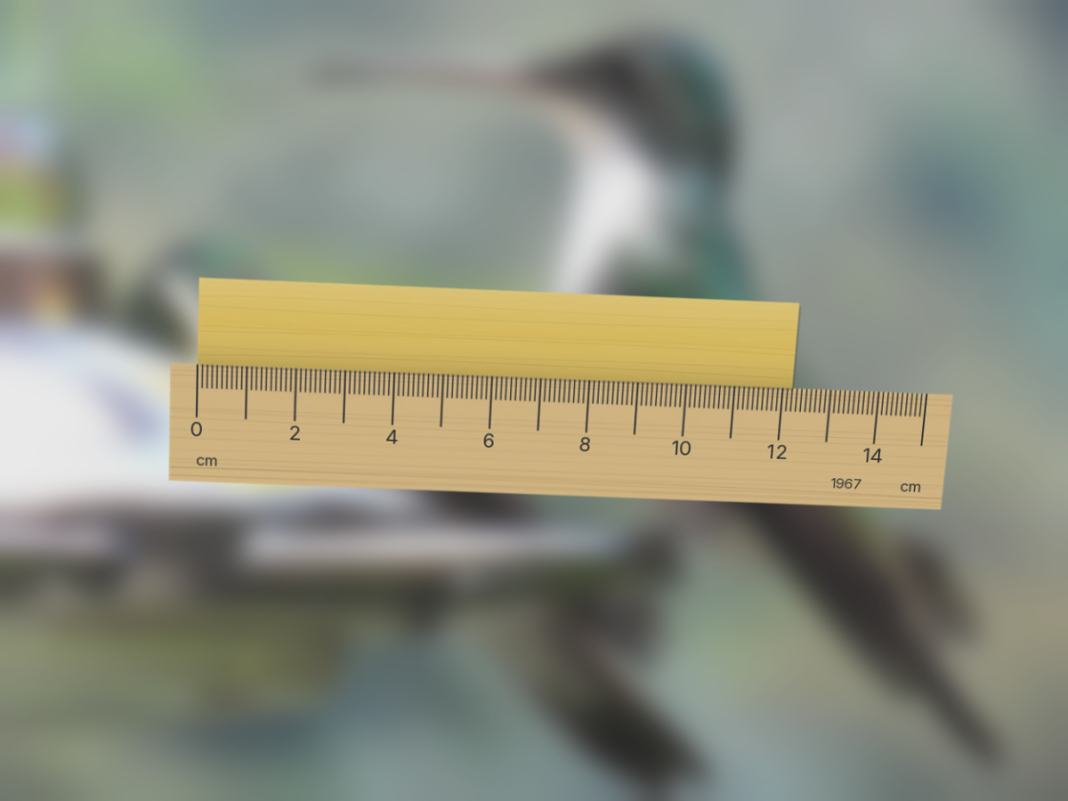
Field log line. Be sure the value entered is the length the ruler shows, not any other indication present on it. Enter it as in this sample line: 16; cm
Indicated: 12.2; cm
